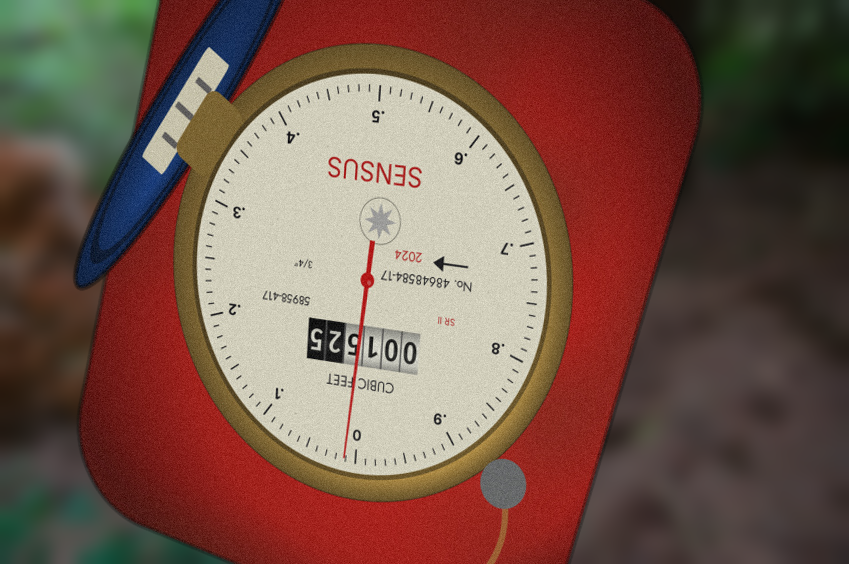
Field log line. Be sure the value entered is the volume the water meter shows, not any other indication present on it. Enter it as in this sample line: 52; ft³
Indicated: 1525.01; ft³
